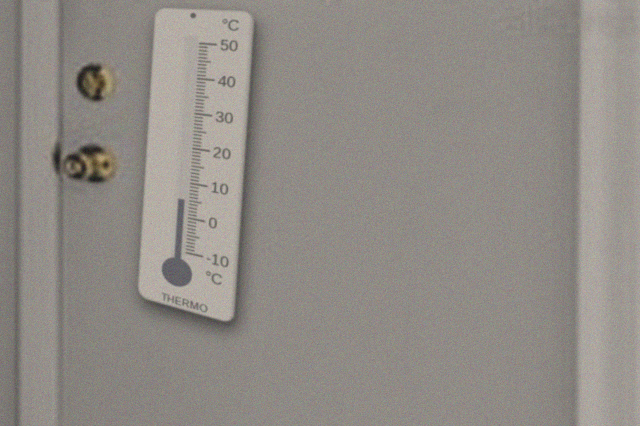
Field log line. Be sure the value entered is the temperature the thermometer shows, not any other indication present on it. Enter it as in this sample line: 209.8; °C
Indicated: 5; °C
